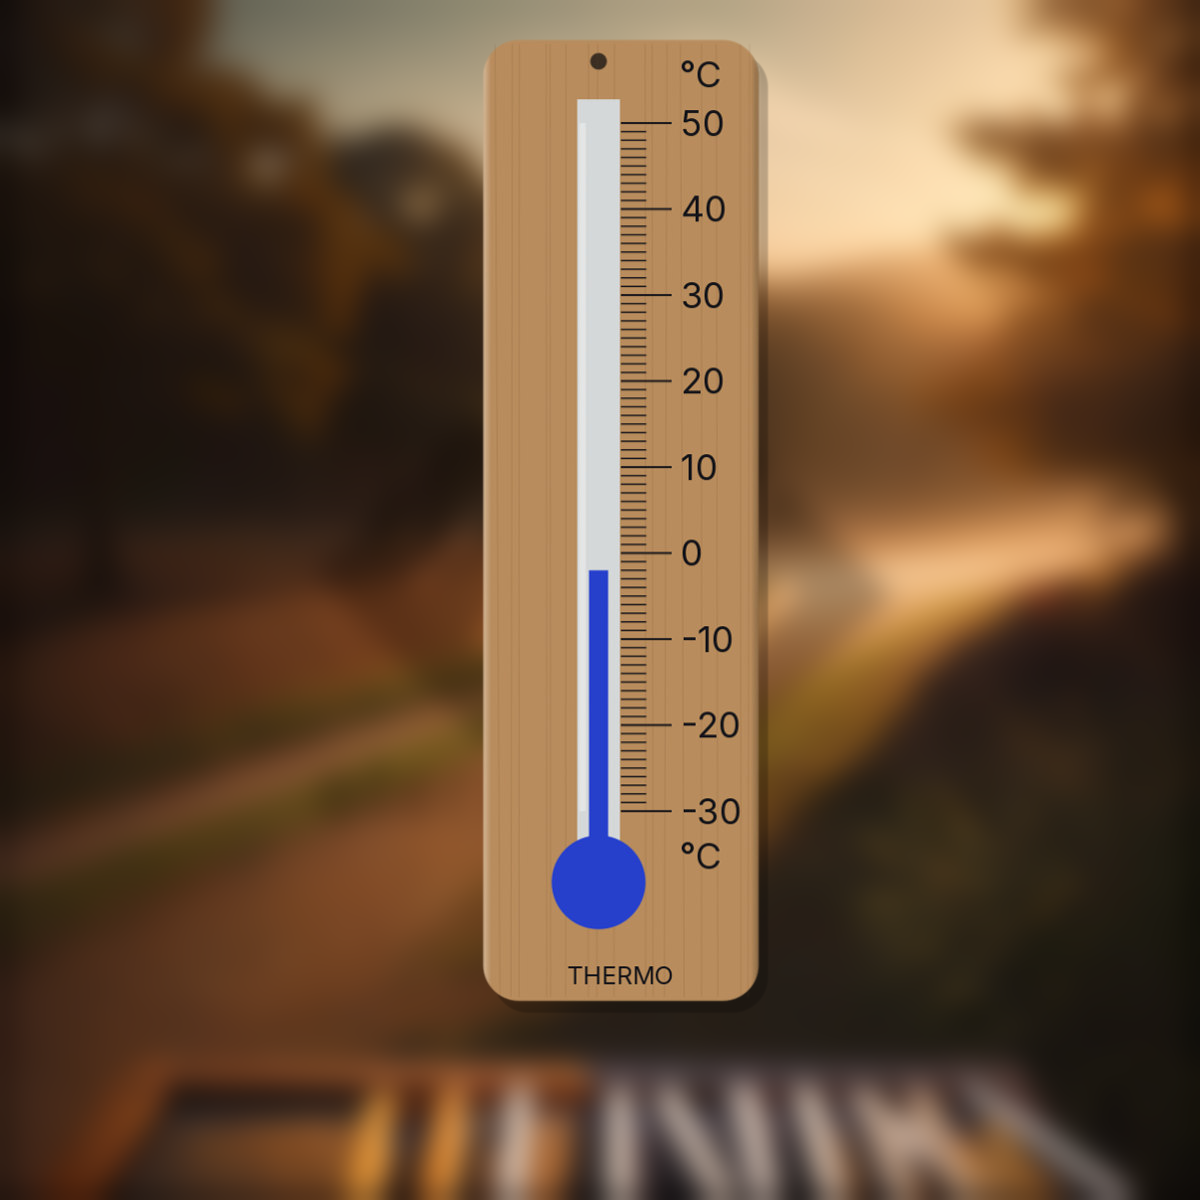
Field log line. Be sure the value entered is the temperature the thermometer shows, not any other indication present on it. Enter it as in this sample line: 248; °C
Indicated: -2; °C
